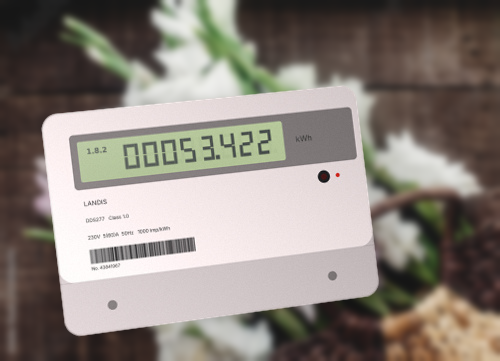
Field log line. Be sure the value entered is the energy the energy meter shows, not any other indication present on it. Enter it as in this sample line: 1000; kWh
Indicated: 53.422; kWh
